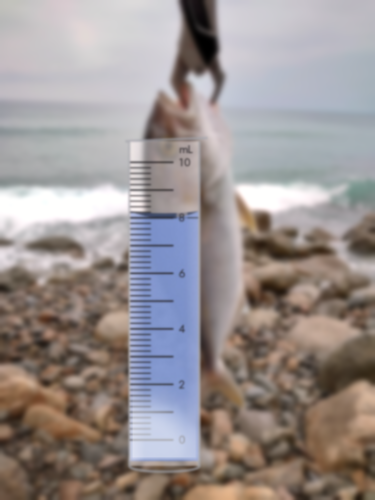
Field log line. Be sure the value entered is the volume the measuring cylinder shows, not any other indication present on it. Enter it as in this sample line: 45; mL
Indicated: 8; mL
